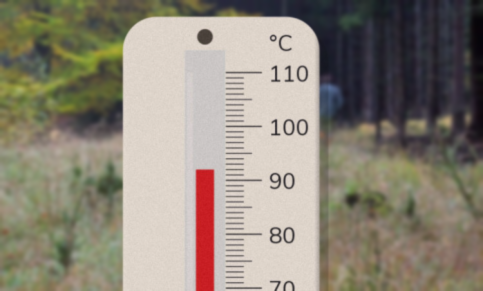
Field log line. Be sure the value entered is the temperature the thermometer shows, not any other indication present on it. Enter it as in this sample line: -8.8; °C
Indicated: 92; °C
